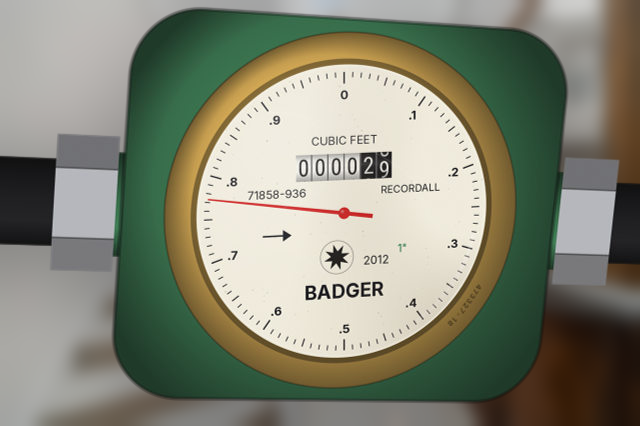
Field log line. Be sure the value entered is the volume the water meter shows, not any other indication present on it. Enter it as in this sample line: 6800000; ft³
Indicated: 28.77; ft³
